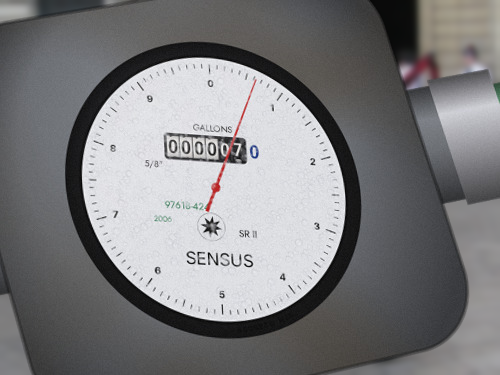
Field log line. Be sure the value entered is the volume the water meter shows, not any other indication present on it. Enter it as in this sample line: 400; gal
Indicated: 70.6; gal
